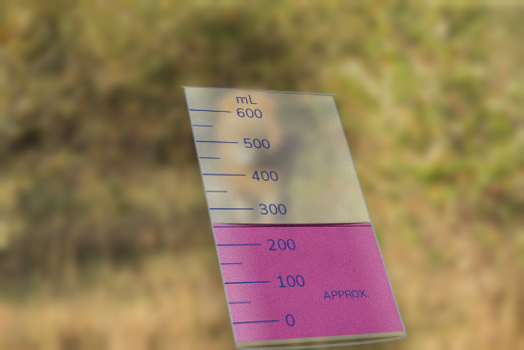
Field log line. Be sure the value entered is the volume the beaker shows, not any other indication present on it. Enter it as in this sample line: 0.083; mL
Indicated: 250; mL
